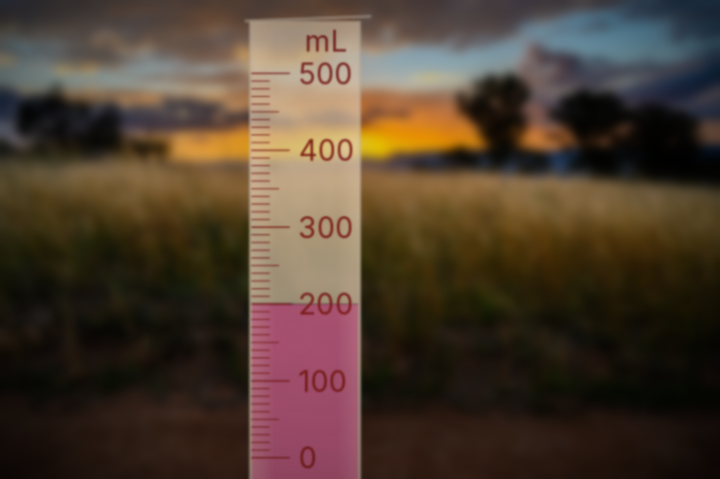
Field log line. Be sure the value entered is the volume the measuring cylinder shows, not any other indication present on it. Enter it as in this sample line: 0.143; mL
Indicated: 200; mL
